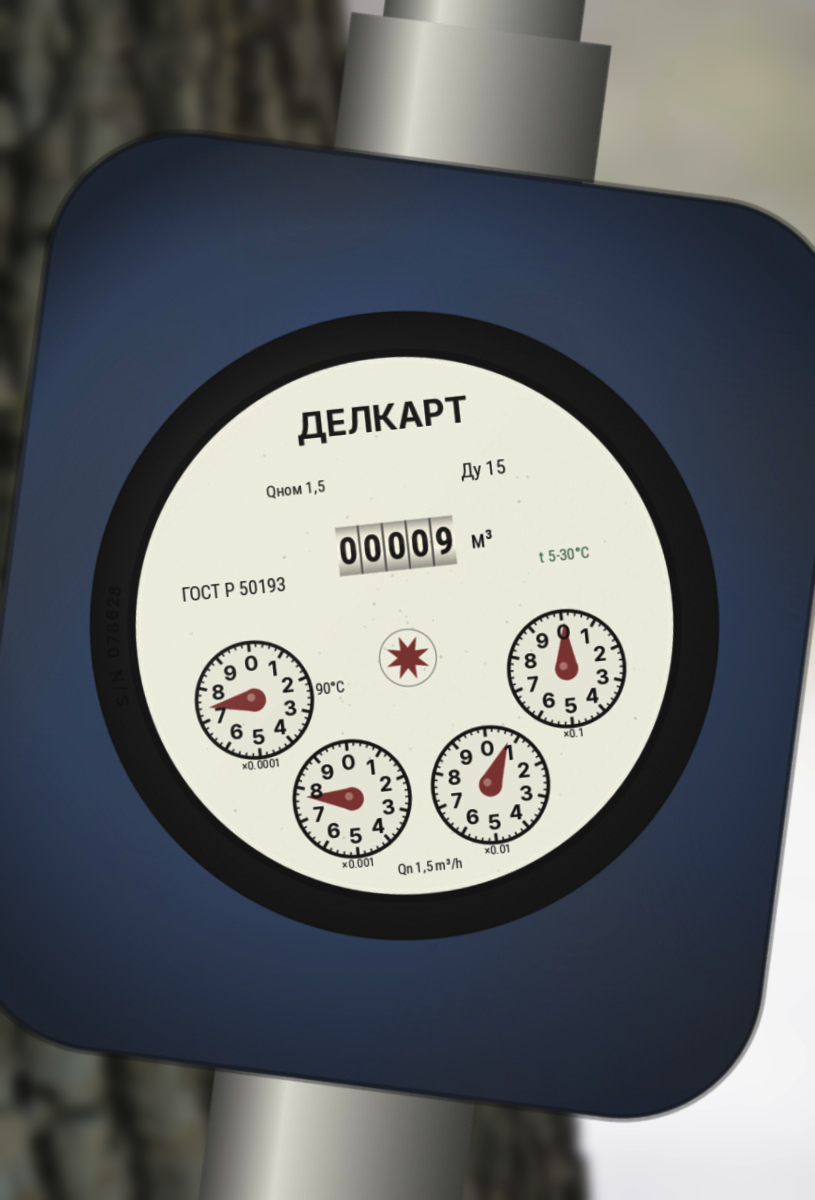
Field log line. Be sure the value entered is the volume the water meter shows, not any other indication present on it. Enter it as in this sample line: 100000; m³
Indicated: 9.0077; m³
